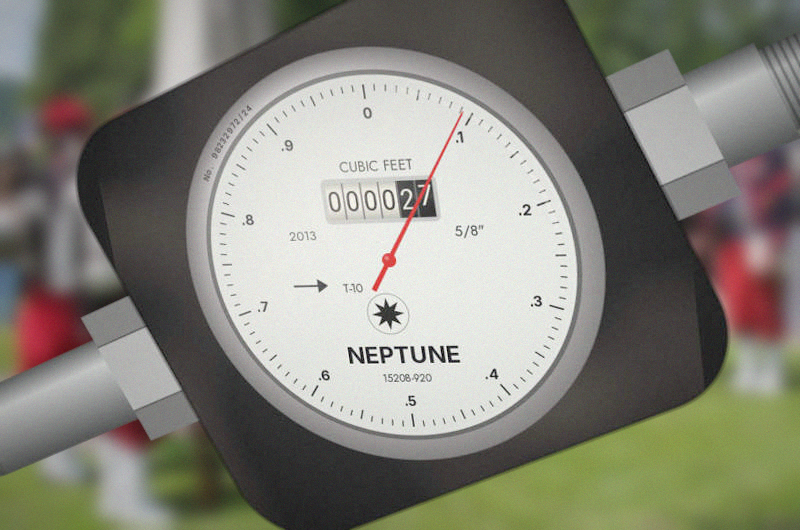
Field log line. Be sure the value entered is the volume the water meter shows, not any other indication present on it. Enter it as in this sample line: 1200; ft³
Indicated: 27.09; ft³
